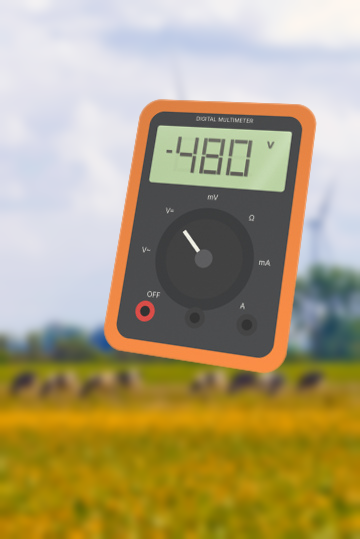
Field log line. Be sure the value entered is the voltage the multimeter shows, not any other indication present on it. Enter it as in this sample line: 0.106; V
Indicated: -480; V
